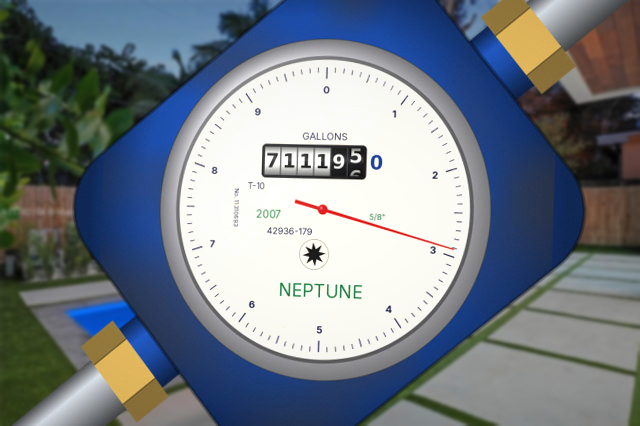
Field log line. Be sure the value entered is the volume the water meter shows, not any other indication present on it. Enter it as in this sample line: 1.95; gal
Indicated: 7111952.9; gal
